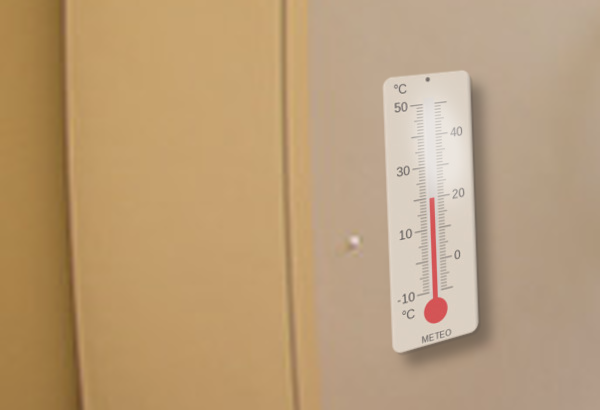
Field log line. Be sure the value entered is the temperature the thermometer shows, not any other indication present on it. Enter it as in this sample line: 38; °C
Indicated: 20; °C
